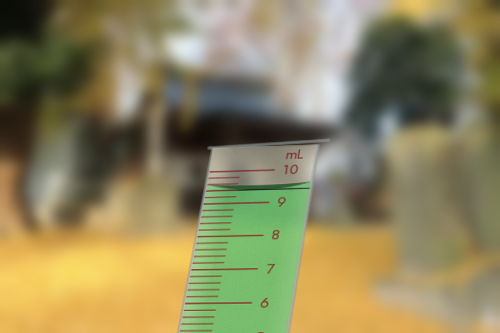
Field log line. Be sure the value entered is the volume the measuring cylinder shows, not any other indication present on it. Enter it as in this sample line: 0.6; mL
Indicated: 9.4; mL
